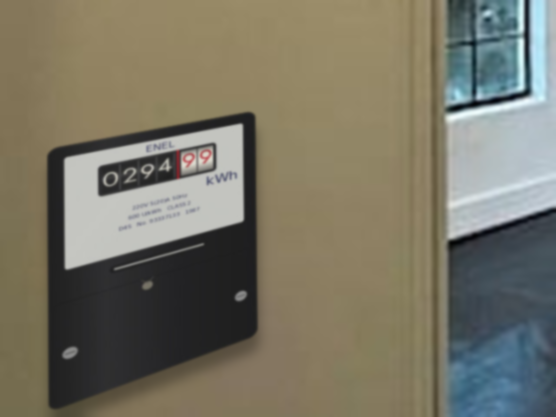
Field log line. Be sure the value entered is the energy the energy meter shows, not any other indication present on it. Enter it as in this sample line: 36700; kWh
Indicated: 294.99; kWh
